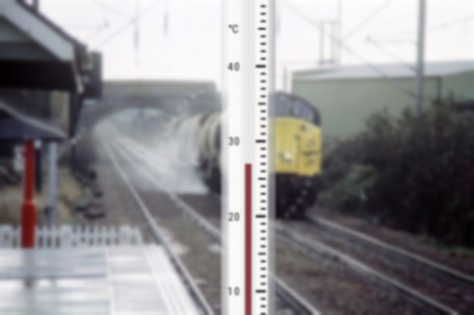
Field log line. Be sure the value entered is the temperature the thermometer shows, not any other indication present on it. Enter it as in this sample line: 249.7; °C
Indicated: 27; °C
